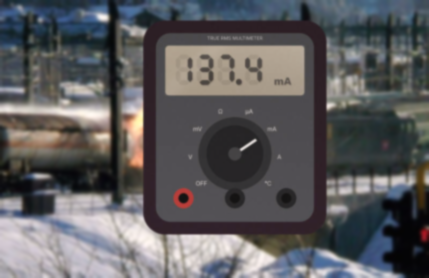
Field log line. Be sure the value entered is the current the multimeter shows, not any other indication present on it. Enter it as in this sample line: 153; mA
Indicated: 137.4; mA
